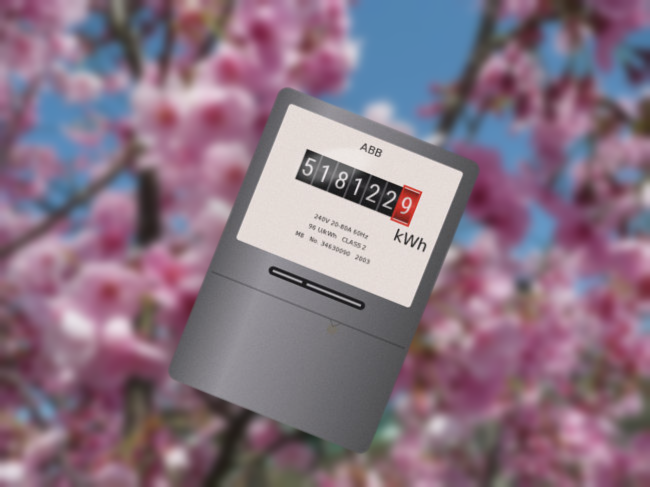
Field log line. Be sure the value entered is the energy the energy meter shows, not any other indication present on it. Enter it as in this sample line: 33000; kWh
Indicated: 518122.9; kWh
